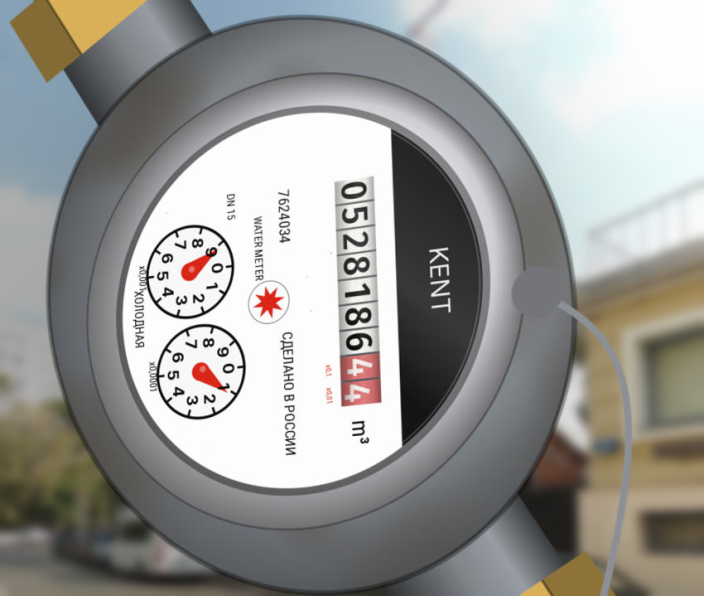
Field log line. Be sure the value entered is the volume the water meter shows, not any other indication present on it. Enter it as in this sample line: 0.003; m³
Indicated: 528186.4391; m³
